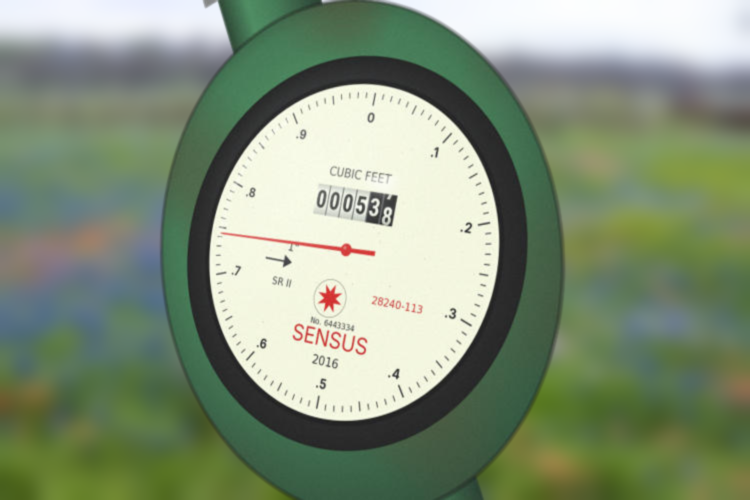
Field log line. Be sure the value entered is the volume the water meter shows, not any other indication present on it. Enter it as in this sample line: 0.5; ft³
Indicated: 537.74; ft³
